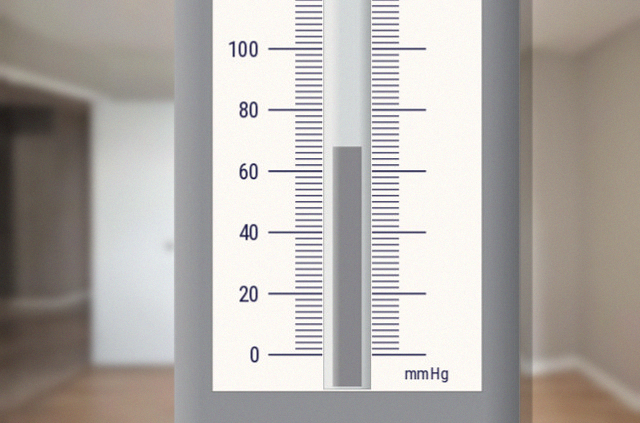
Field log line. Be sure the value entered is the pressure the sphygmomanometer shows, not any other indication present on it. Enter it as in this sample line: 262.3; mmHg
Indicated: 68; mmHg
